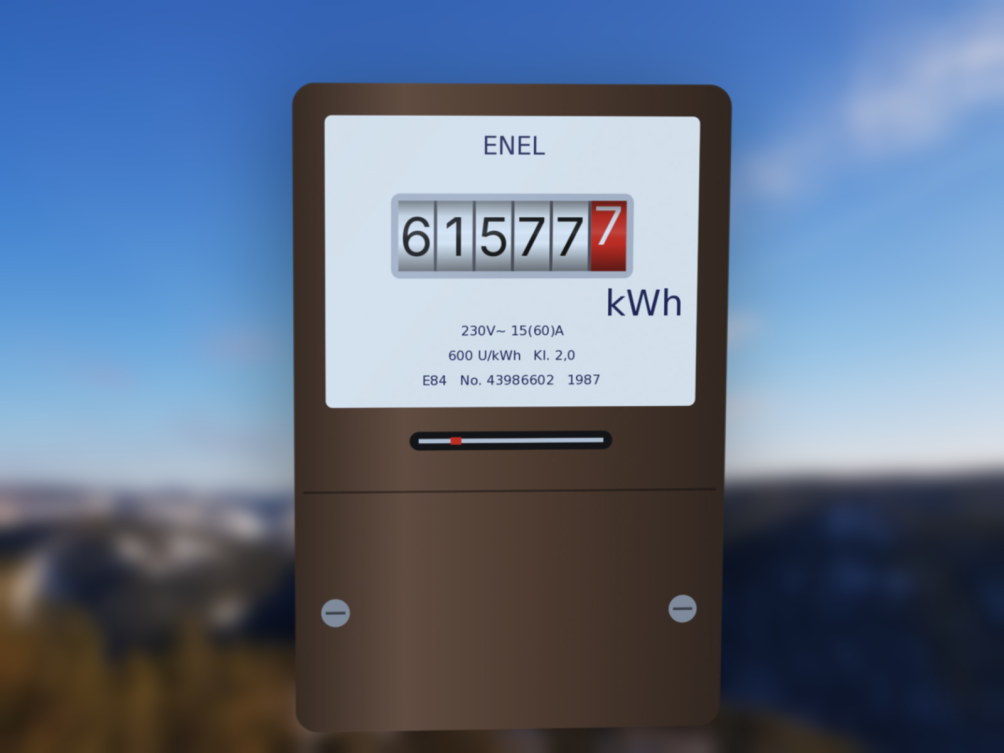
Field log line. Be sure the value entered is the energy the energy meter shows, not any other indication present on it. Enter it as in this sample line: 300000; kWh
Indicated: 61577.7; kWh
